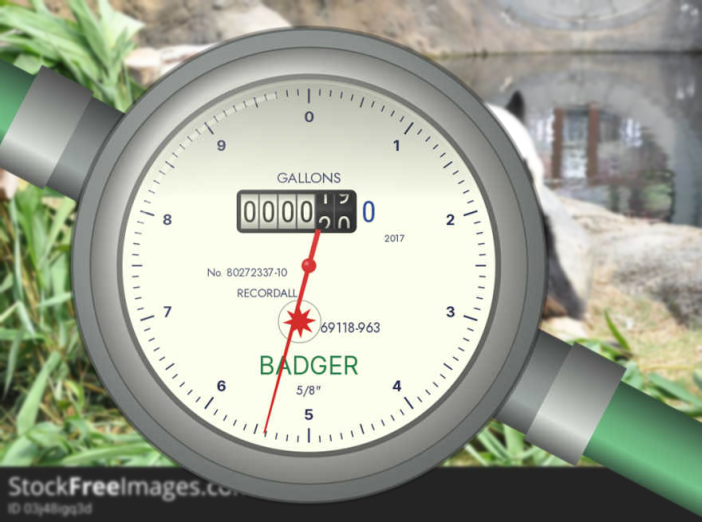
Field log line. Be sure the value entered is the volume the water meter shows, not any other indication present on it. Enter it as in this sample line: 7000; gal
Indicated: 195.4; gal
